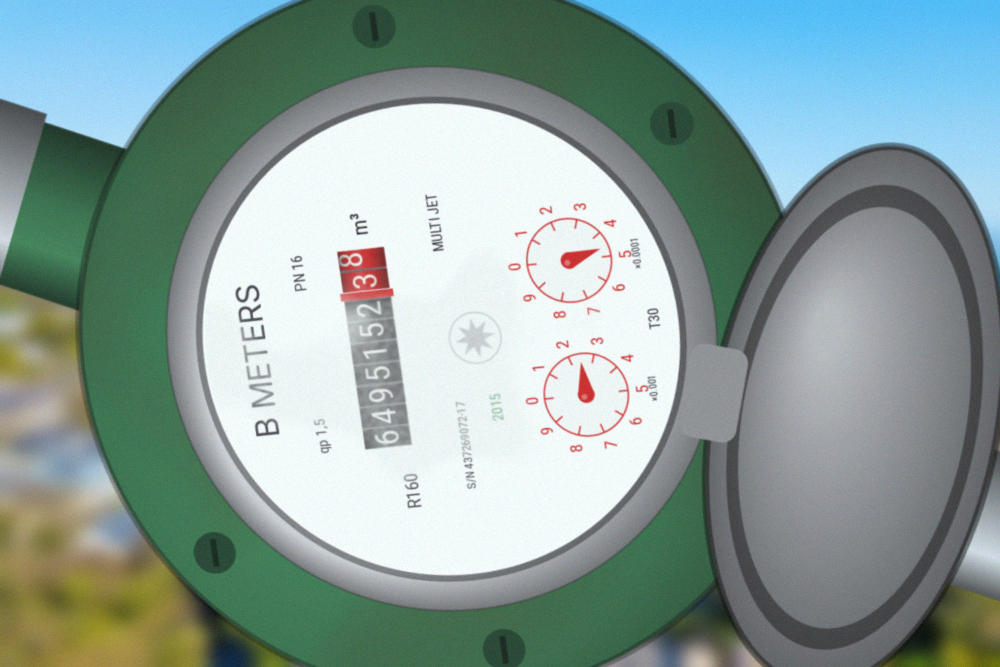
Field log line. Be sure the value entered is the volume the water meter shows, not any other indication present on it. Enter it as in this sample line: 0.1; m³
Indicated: 6495152.3824; m³
